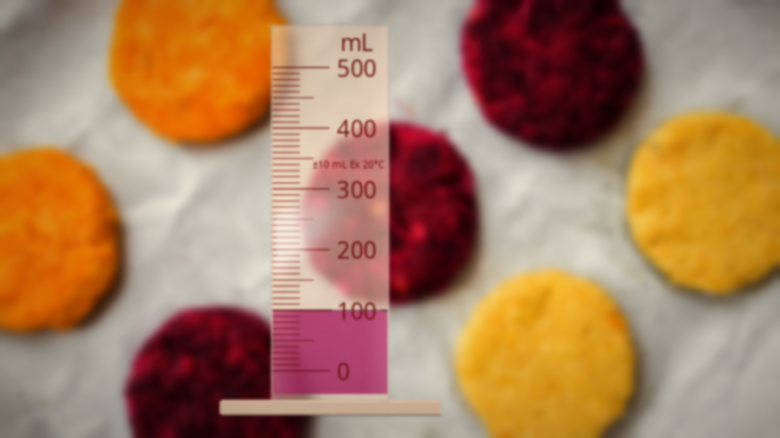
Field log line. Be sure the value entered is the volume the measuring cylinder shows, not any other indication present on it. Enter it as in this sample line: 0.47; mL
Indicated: 100; mL
